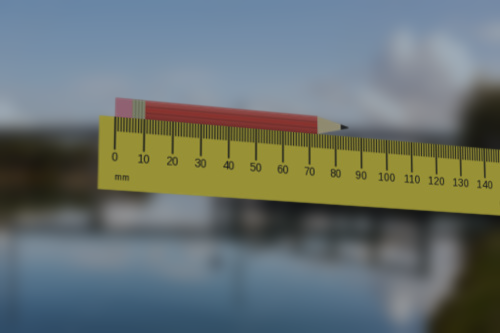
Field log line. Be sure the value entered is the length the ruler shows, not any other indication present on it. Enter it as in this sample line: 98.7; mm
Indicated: 85; mm
